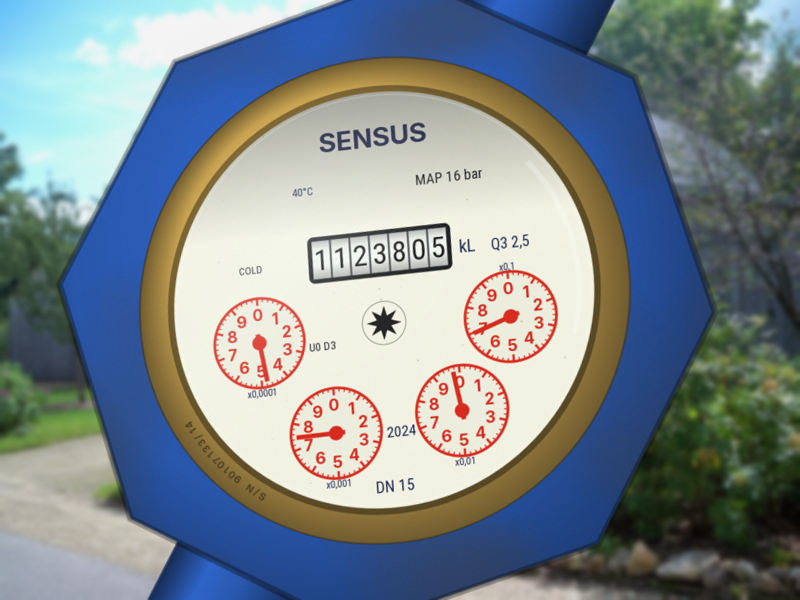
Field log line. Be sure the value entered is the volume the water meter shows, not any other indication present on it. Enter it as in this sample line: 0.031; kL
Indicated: 1123805.6974; kL
